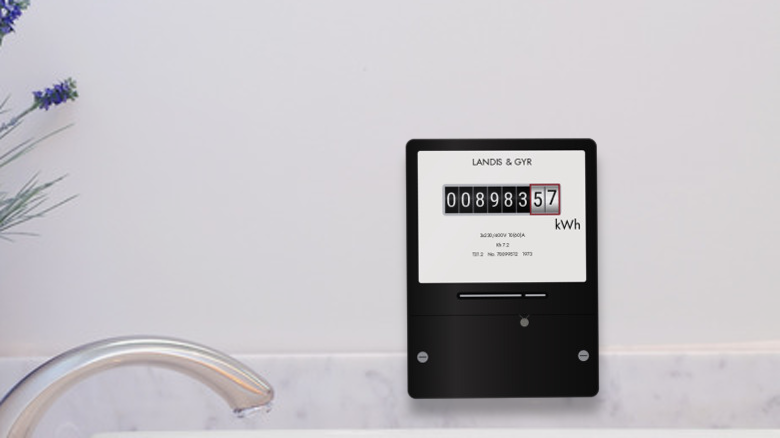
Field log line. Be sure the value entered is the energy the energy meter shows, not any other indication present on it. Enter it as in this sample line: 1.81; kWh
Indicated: 8983.57; kWh
